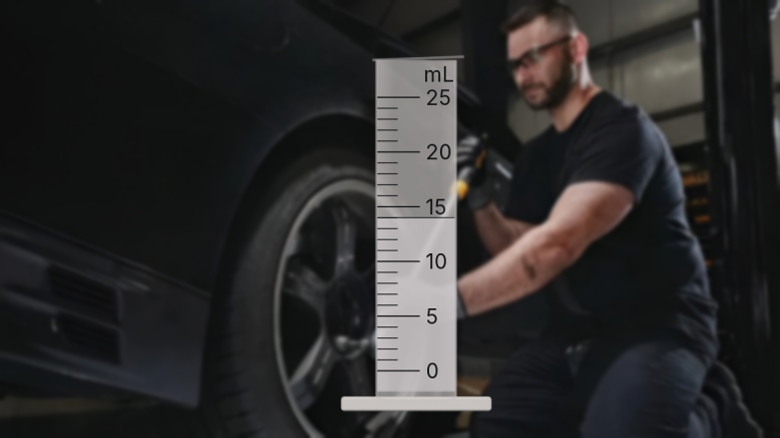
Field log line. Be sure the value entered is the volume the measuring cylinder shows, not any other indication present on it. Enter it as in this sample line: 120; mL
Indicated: 14; mL
